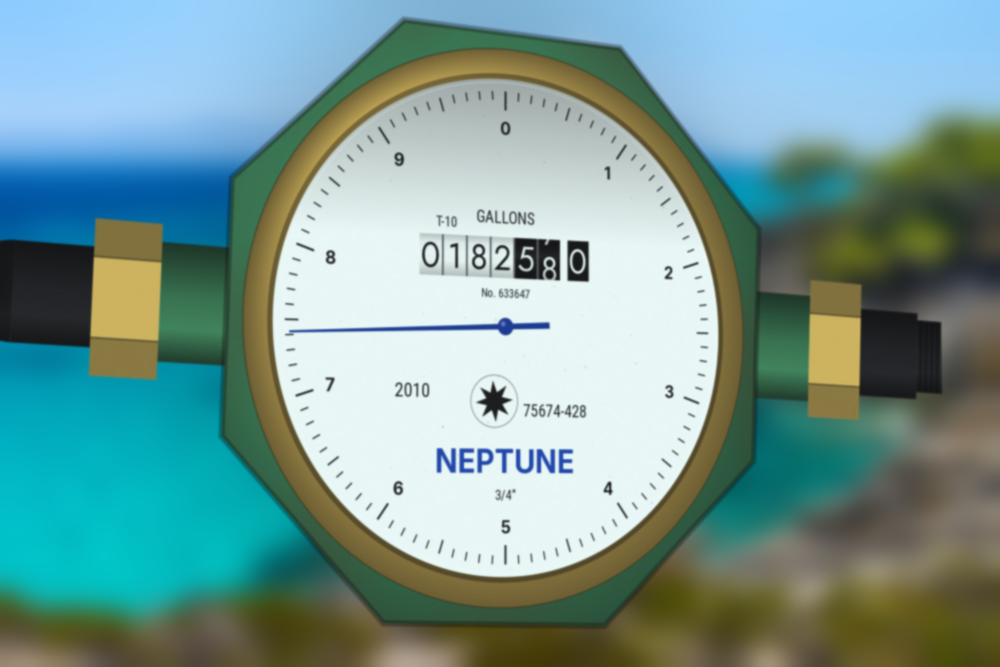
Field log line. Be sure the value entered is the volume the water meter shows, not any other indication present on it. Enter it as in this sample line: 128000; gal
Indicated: 182577.4; gal
